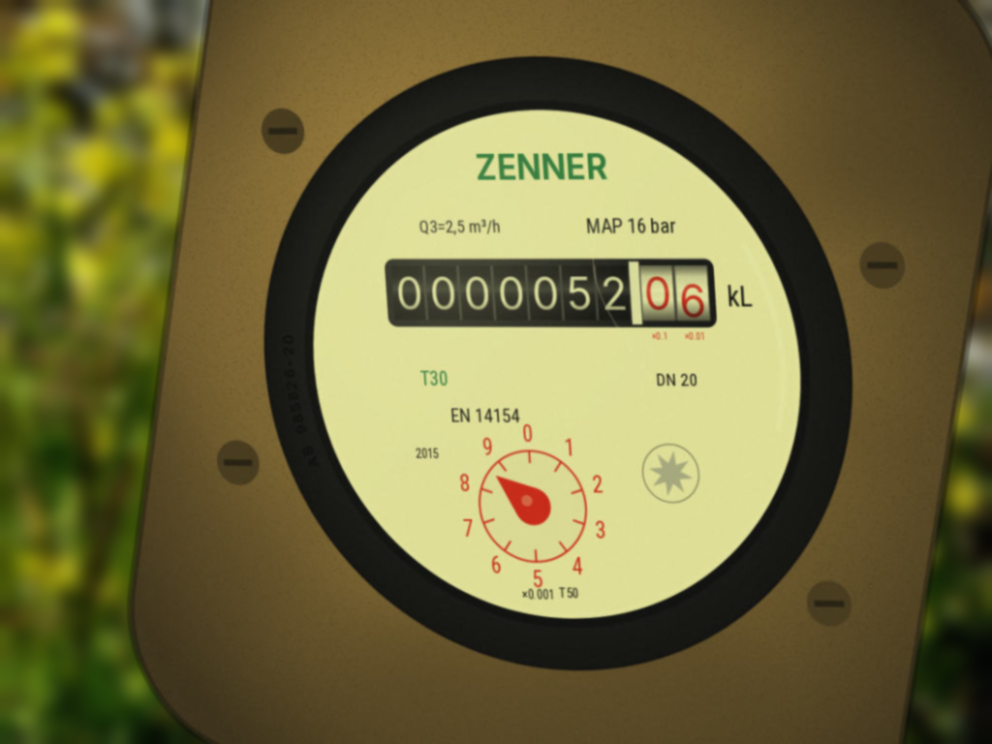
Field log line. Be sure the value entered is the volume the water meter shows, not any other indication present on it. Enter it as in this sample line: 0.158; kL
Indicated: 52.058; kL
